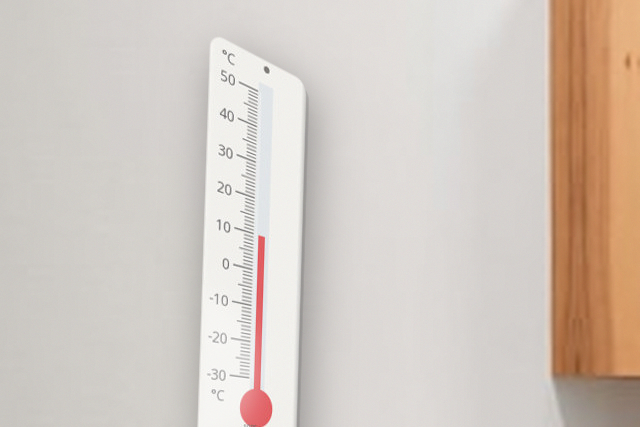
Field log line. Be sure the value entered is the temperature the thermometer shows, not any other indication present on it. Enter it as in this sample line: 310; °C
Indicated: 10; °C
